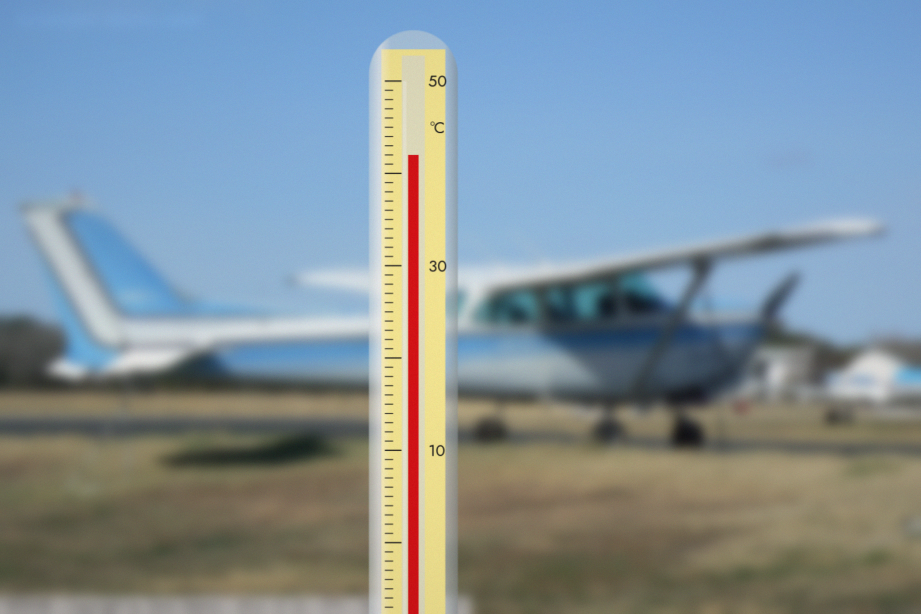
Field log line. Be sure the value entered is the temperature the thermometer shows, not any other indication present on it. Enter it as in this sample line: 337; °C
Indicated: 42; °C
